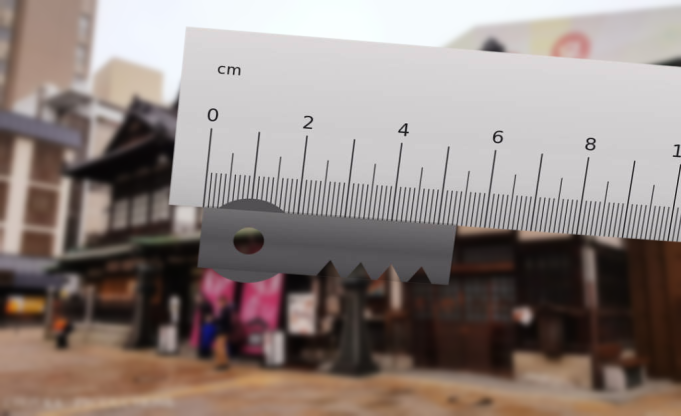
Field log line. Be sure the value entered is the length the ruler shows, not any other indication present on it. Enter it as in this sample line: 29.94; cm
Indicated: 5.4; cm
